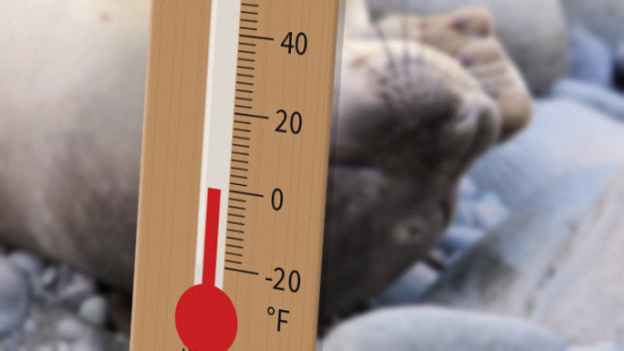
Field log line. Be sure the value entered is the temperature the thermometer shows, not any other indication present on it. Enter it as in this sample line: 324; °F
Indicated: 0; °F
